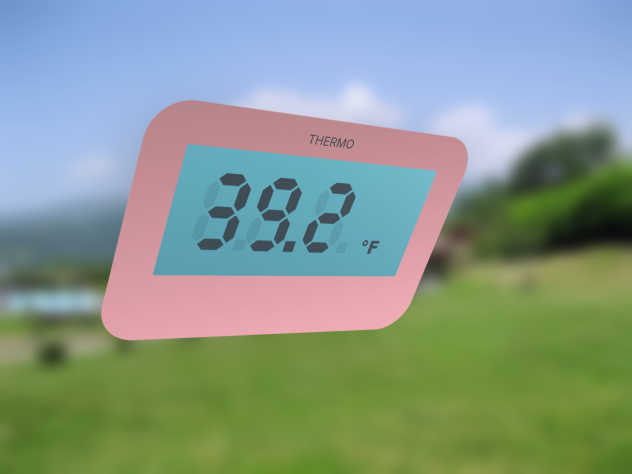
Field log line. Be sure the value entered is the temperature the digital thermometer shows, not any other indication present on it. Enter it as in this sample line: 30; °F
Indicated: 39.2; °F
